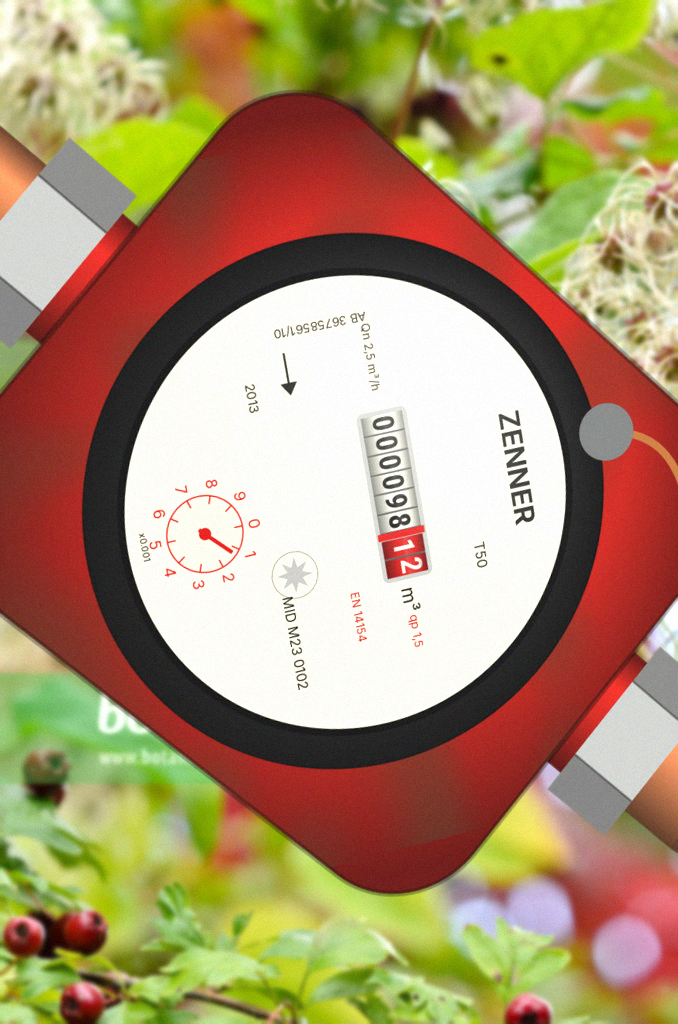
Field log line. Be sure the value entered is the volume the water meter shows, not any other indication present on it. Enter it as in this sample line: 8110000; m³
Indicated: 98.121; m³
